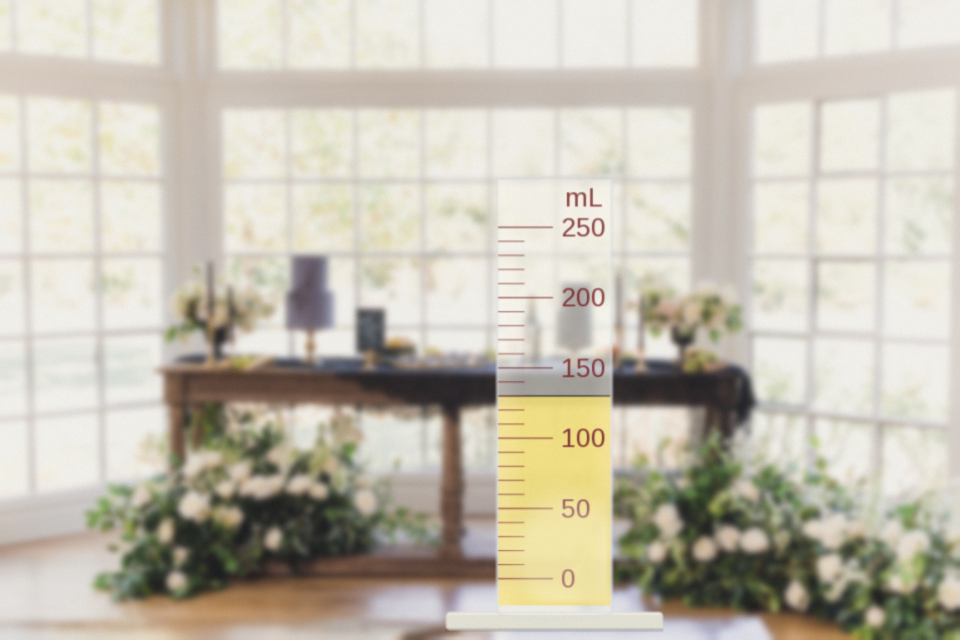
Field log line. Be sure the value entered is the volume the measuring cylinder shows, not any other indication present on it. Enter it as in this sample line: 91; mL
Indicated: 130; mL
